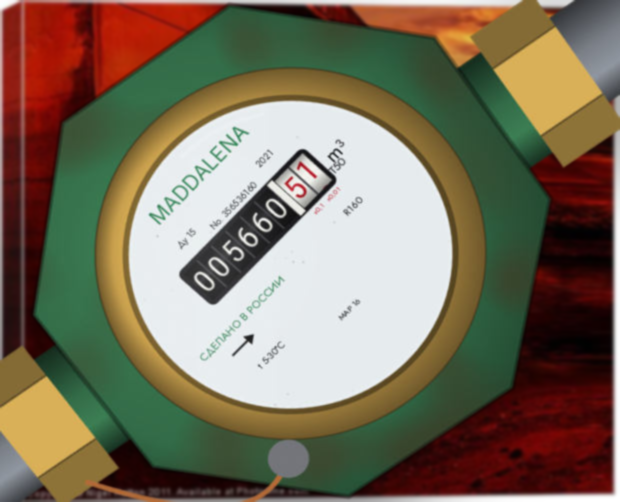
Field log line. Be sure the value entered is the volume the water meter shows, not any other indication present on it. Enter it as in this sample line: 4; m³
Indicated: 5660.51; m³
